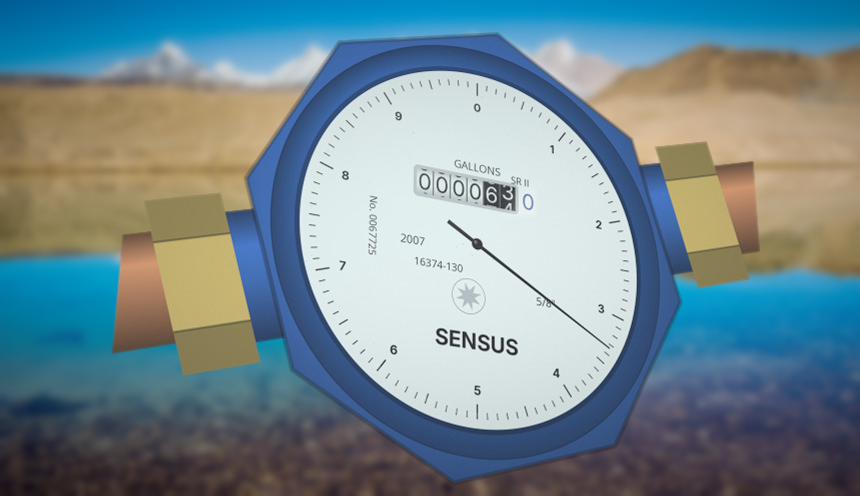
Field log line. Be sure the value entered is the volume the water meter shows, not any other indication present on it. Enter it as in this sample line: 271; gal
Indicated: 633.3; gal
